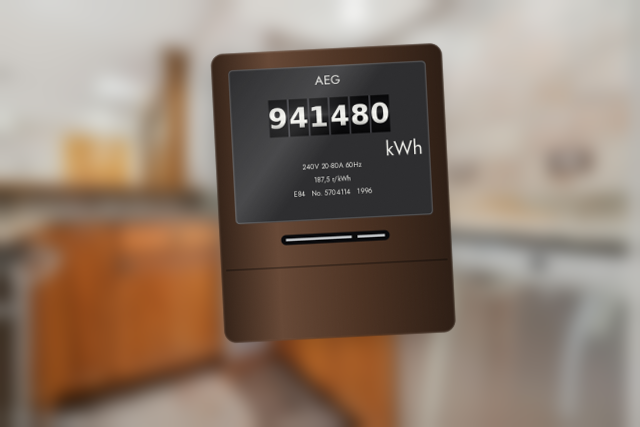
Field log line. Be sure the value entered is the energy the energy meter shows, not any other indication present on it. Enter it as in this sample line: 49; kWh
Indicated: 941480; kWh
